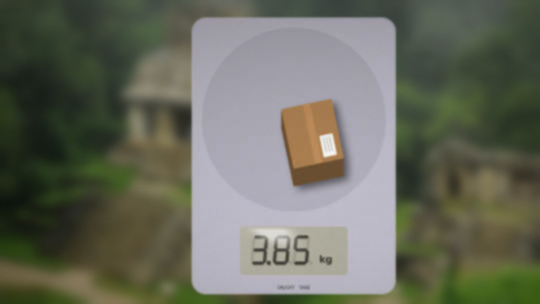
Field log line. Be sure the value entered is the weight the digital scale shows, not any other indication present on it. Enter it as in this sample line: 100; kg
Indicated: 3.85; kg
